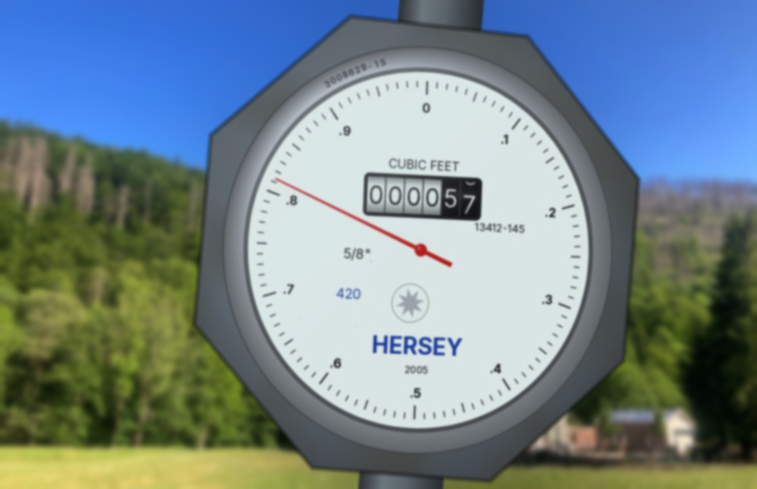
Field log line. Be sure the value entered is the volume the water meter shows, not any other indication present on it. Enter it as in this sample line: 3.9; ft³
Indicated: 56.81; ft³
